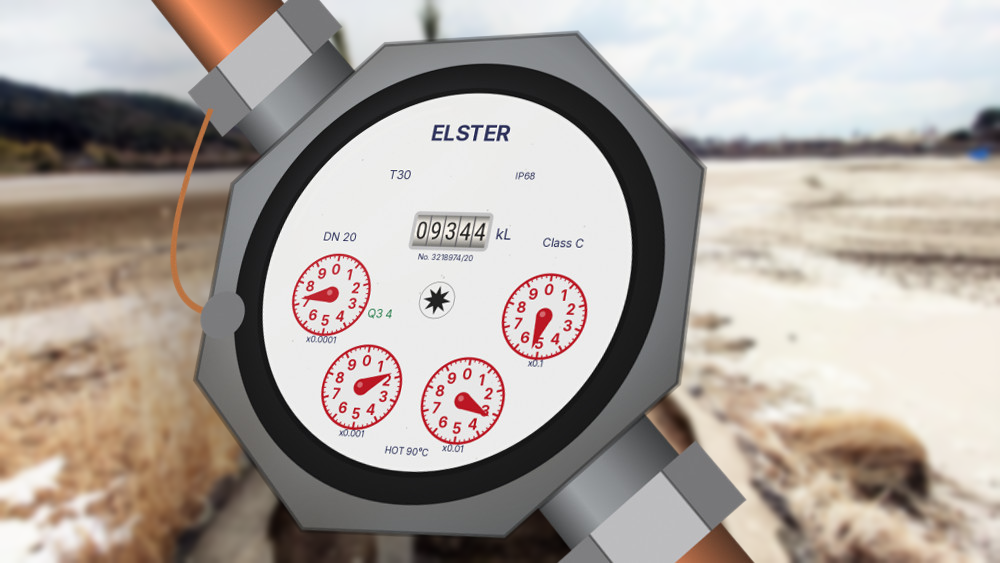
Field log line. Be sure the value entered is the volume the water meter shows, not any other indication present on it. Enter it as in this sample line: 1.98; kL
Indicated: 9344.5317; kL
